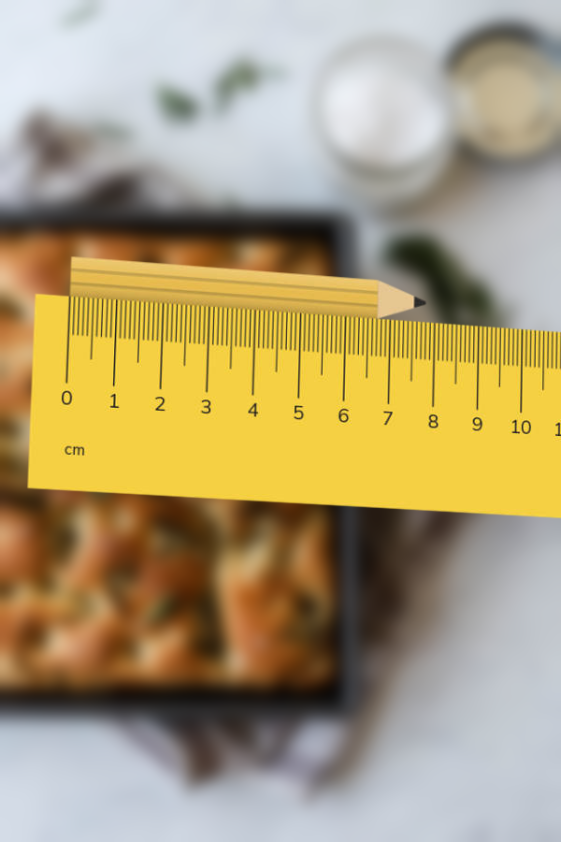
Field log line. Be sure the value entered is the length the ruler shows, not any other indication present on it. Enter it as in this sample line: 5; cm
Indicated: 7.8; cm
